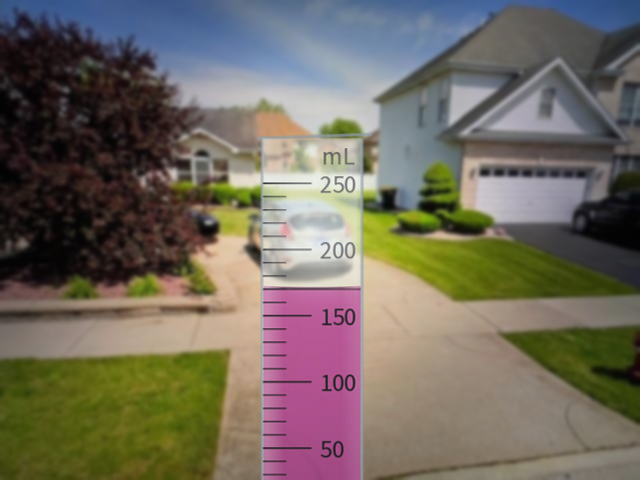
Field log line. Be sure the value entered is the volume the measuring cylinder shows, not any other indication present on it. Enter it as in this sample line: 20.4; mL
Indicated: 170; mL
